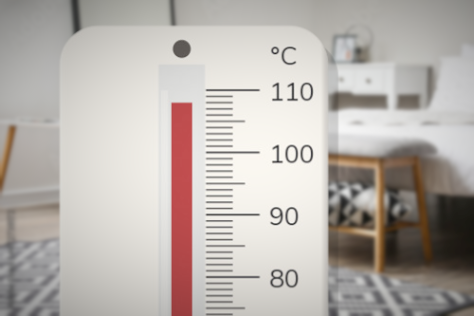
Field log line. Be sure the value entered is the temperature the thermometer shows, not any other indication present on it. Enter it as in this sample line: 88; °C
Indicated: 108; °C
